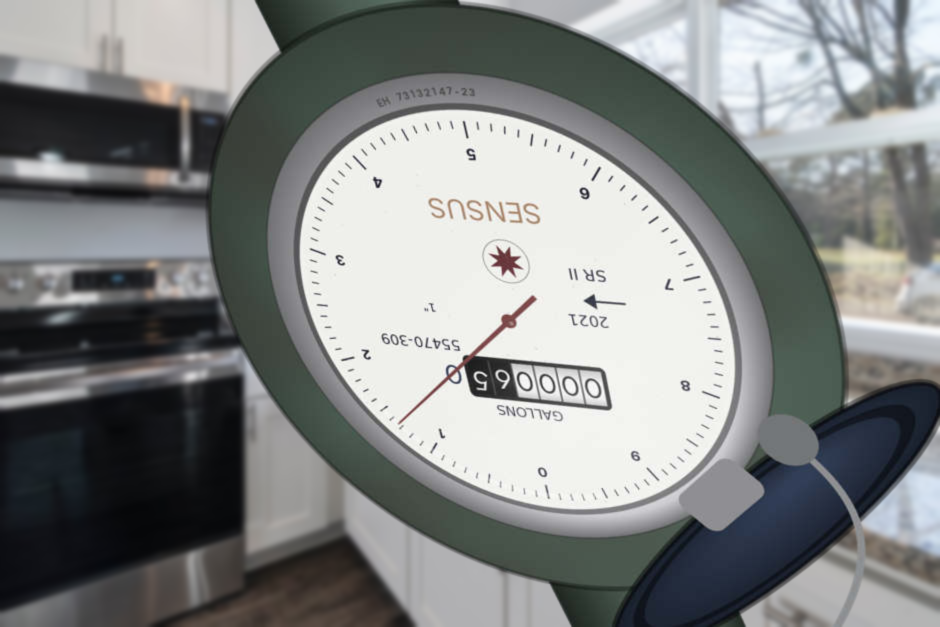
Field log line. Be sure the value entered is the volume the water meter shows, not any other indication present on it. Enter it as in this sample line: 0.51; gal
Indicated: 651.3; gal
